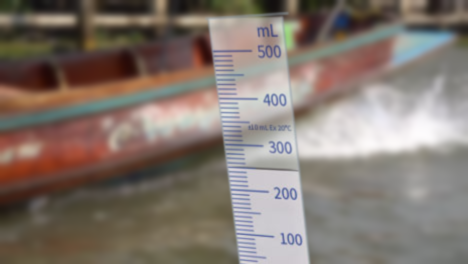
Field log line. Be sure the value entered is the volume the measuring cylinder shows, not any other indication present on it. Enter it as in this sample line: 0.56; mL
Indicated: 250; mL
